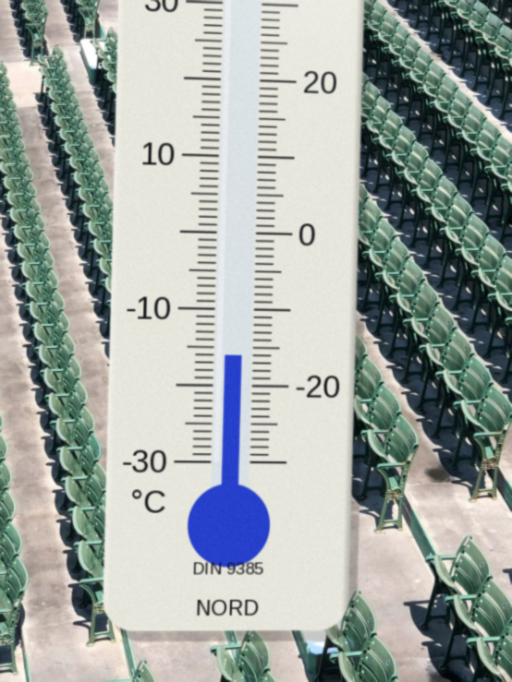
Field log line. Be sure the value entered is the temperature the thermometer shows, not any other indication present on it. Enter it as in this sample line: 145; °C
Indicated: -16; °C
